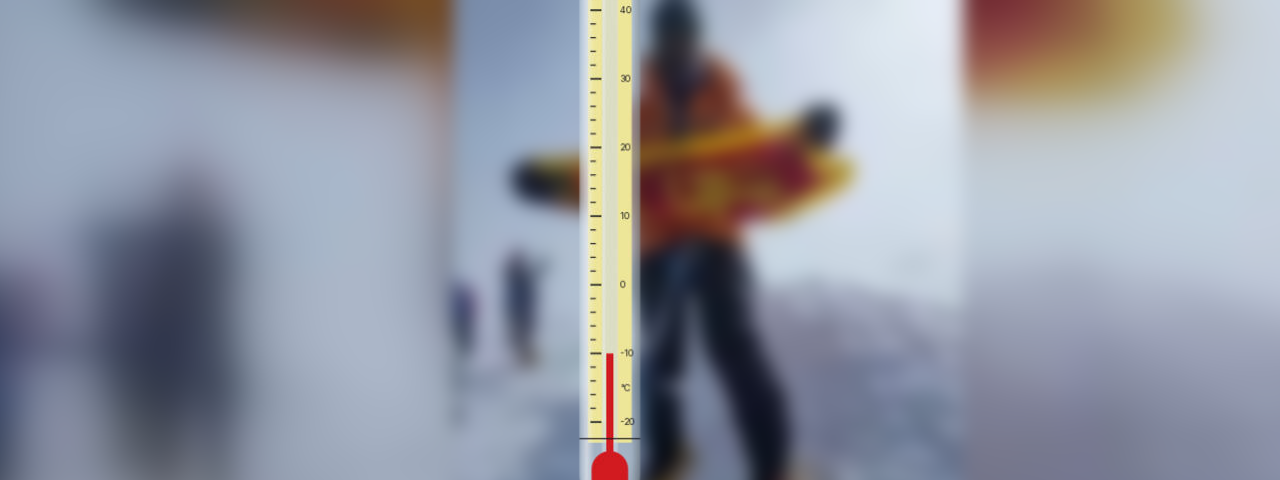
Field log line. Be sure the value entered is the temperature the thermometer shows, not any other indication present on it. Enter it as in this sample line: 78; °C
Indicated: -10; °C
